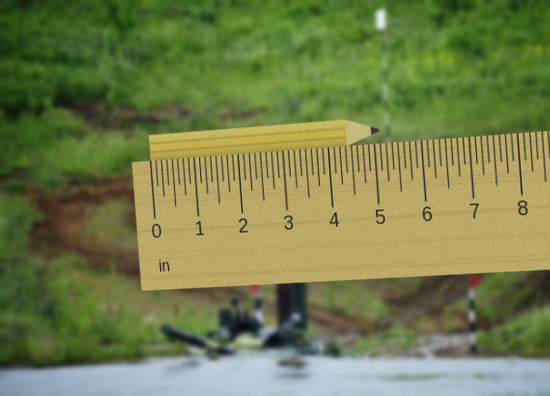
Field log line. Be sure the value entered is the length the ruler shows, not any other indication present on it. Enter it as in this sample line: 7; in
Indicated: 5.125; in
